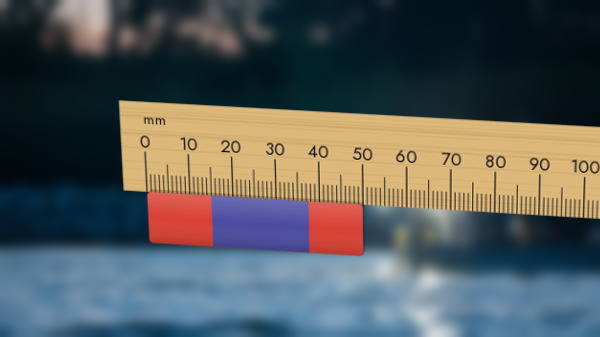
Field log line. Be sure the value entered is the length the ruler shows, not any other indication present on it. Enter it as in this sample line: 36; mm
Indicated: 50; mm
